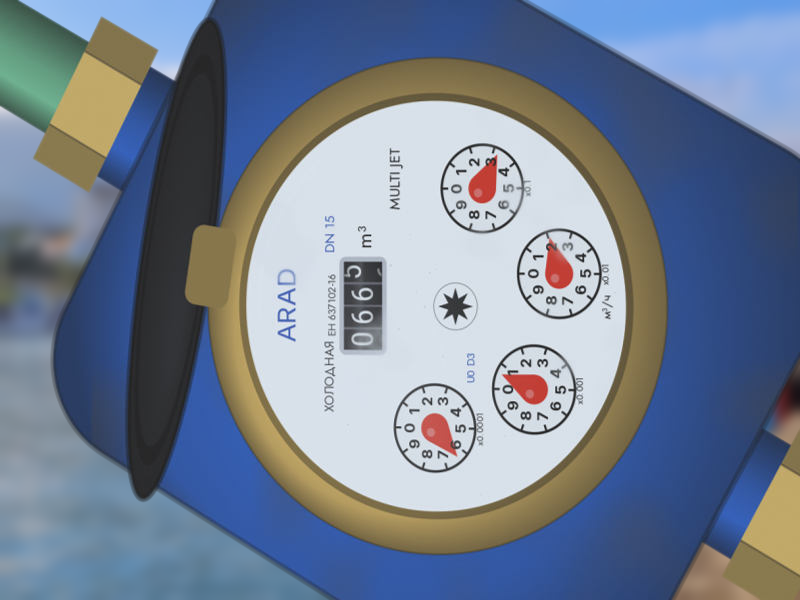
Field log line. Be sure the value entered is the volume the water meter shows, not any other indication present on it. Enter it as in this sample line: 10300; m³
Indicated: 665.3206; m³
